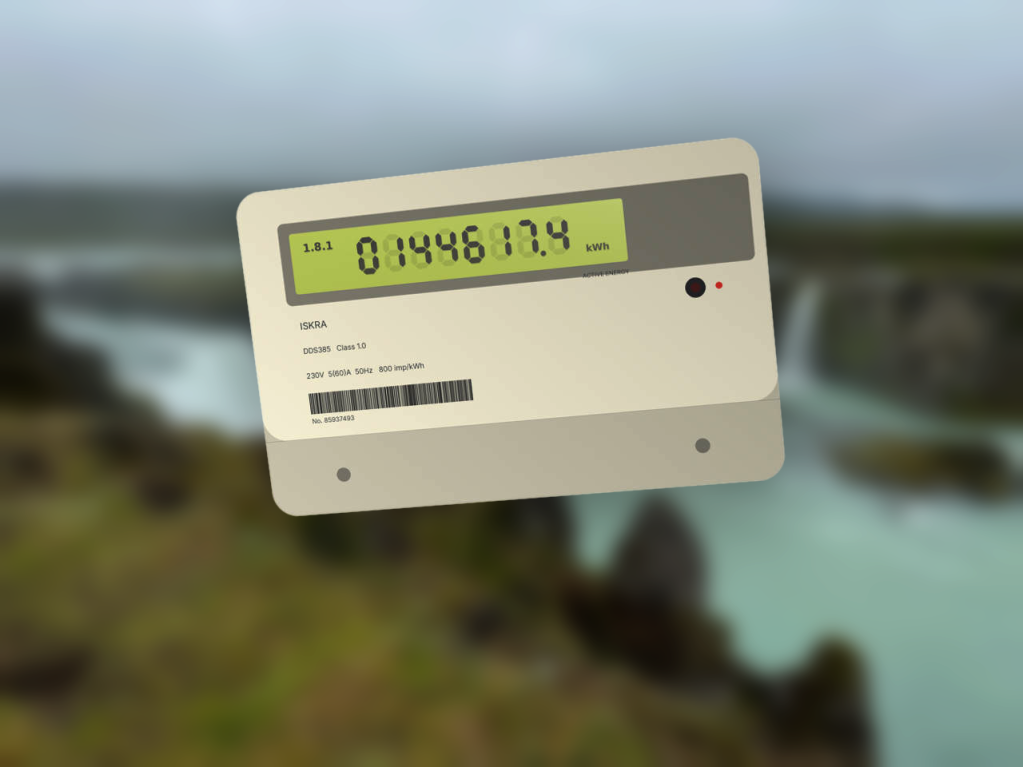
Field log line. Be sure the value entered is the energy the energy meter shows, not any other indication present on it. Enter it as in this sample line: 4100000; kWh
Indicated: 144617.4; kWh
